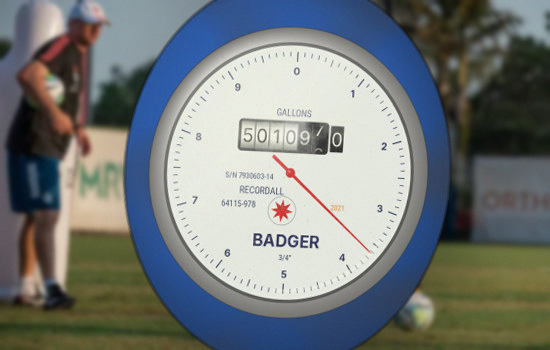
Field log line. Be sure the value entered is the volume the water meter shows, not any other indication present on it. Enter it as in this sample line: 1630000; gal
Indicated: 5010973.6; gal
